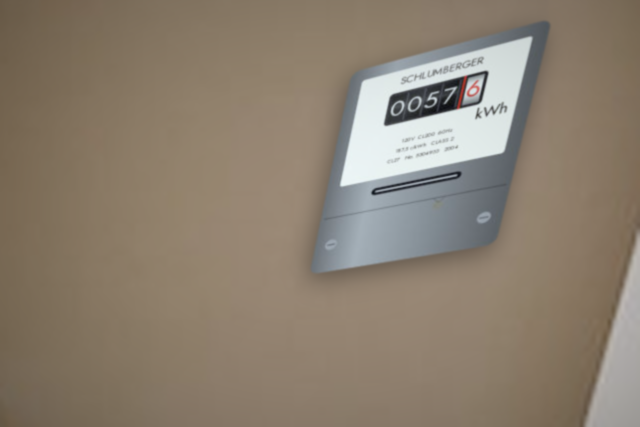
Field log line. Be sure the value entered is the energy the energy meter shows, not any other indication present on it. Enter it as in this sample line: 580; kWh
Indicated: 57.6; kWh
